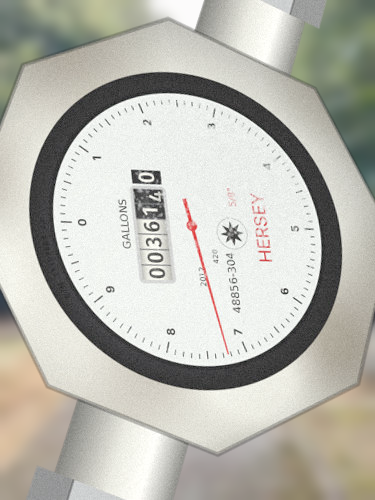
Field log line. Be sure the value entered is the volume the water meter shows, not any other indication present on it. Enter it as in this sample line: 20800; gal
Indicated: 36137.2; gal
